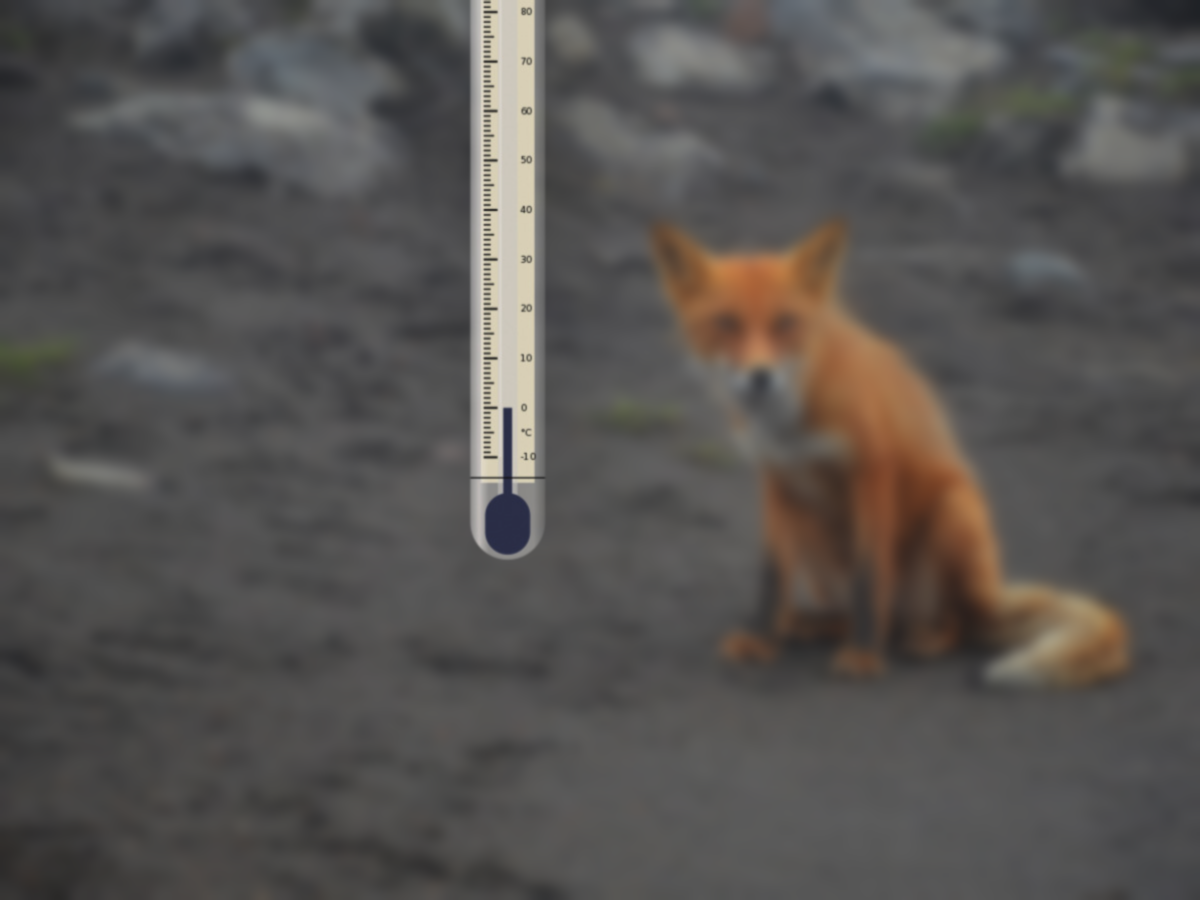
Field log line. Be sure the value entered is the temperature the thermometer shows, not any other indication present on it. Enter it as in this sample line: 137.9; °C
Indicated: 0; °C
